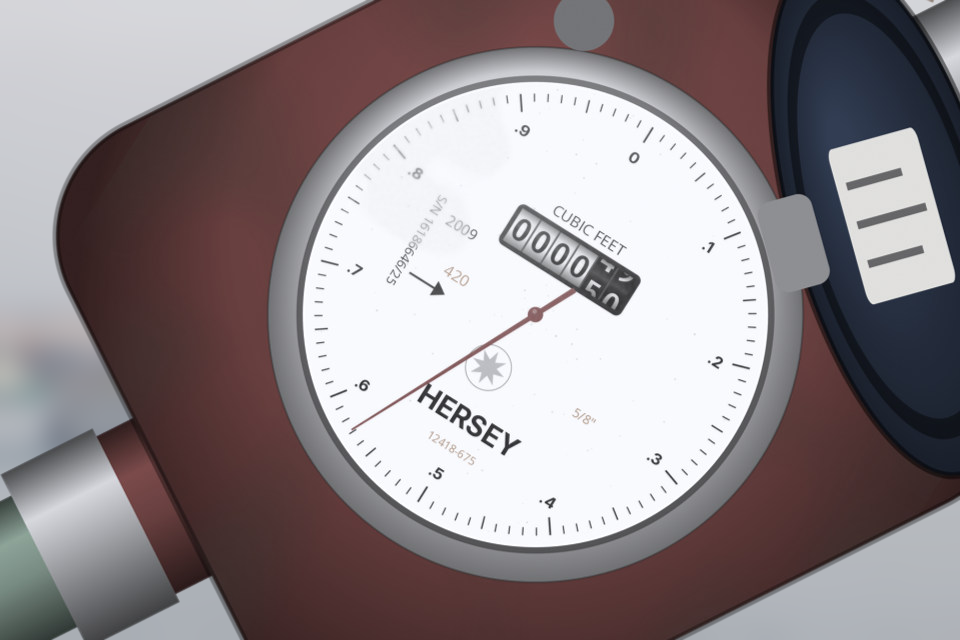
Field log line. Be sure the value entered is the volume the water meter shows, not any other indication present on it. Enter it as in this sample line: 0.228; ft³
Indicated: 49.57; ft³
